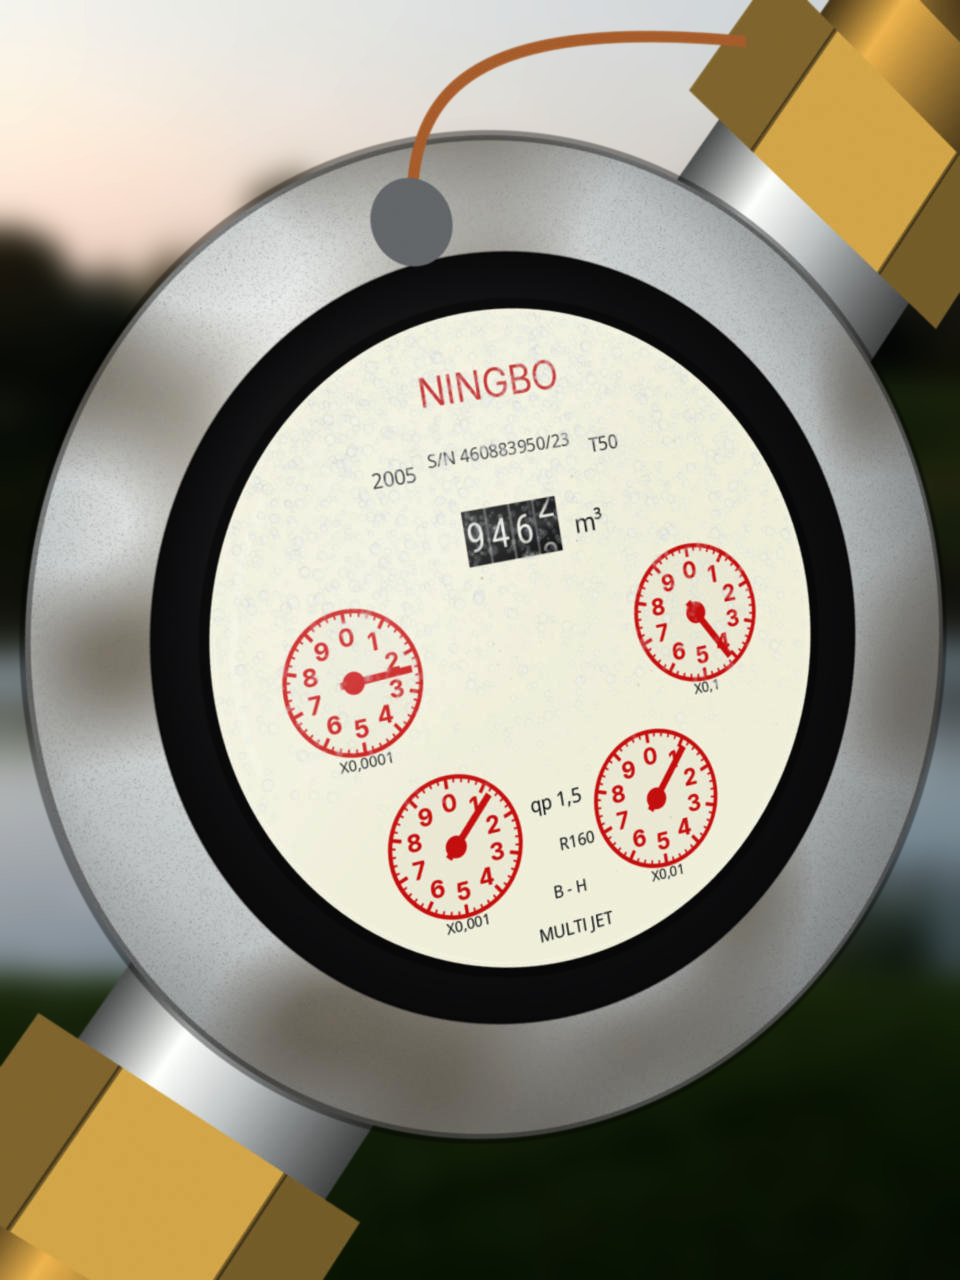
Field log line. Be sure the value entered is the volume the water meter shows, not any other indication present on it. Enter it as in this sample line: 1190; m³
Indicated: 9462.4112; m³
